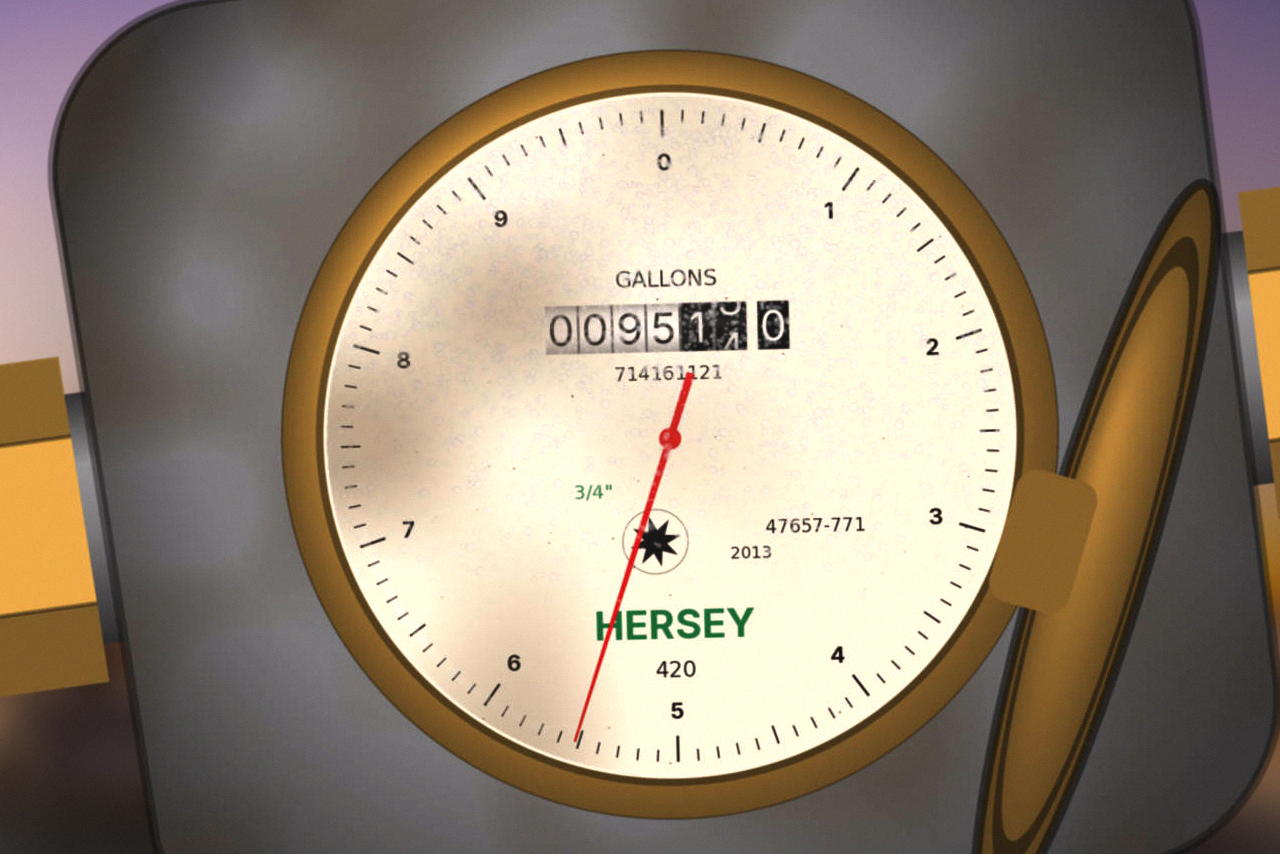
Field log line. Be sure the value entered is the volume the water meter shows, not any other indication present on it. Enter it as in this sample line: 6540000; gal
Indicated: 95135.5; gal
